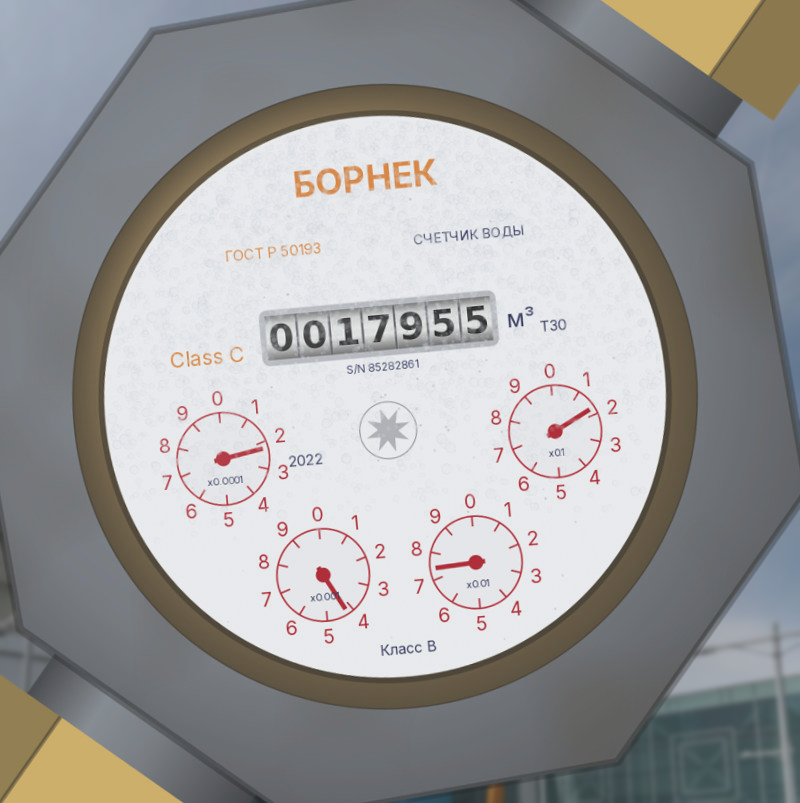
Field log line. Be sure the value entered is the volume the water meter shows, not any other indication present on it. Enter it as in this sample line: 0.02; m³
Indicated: 17955.1742; m³
